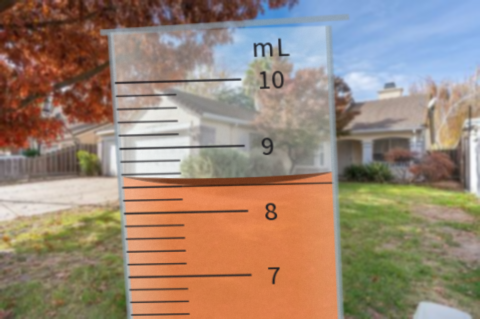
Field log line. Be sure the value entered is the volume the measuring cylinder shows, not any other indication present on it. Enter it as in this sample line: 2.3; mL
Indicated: 8.4; mL
